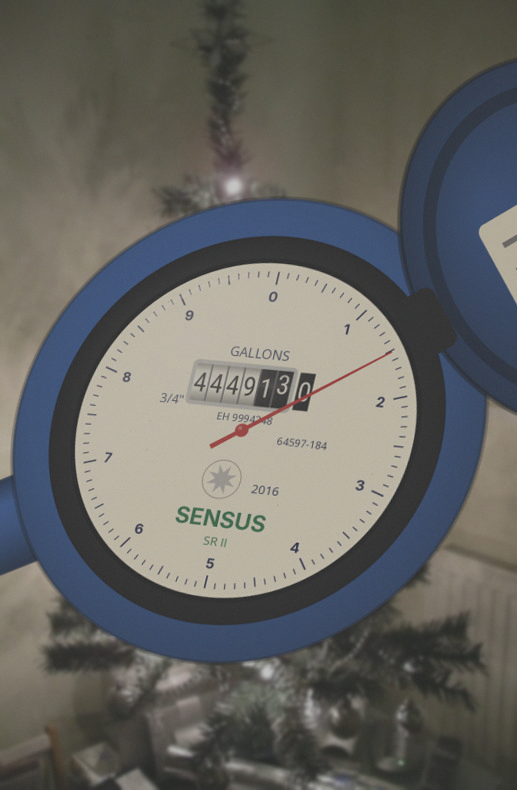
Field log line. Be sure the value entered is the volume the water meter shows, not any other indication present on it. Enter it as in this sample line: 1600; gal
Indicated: 4449131.5; gal
